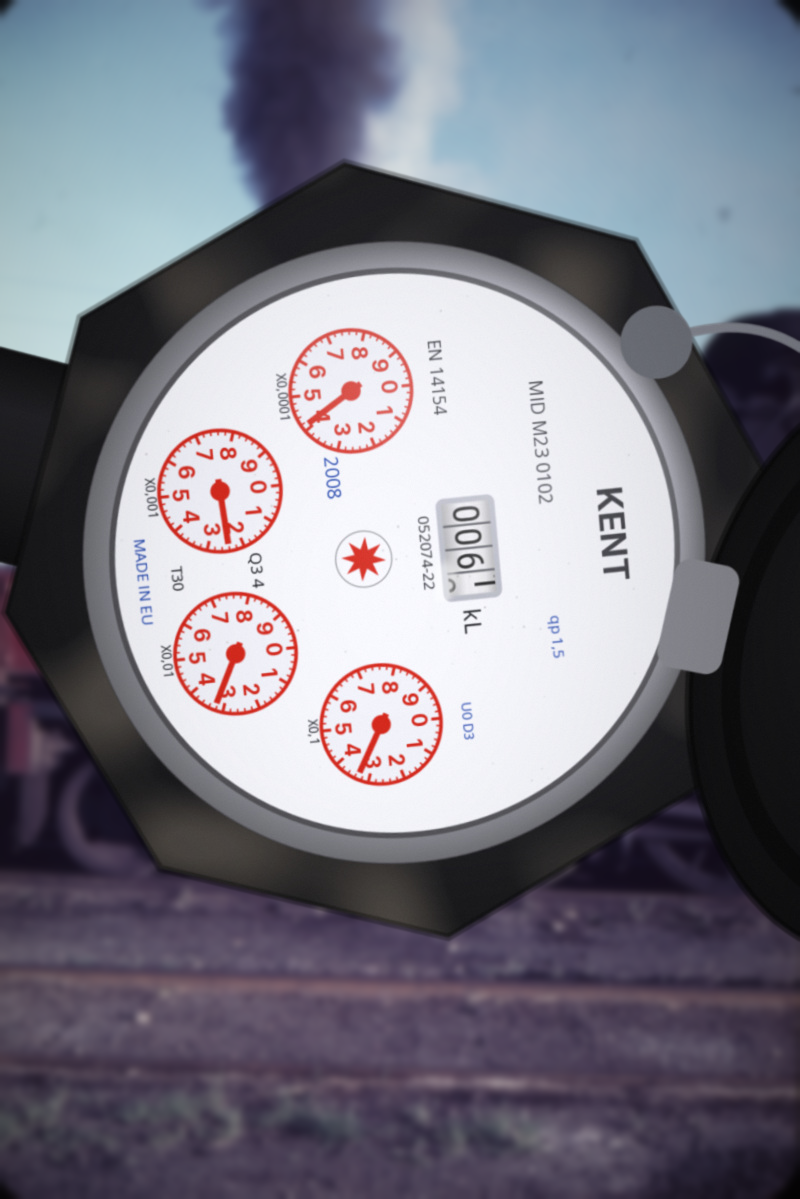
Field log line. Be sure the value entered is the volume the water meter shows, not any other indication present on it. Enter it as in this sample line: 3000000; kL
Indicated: 61.3324; kL
